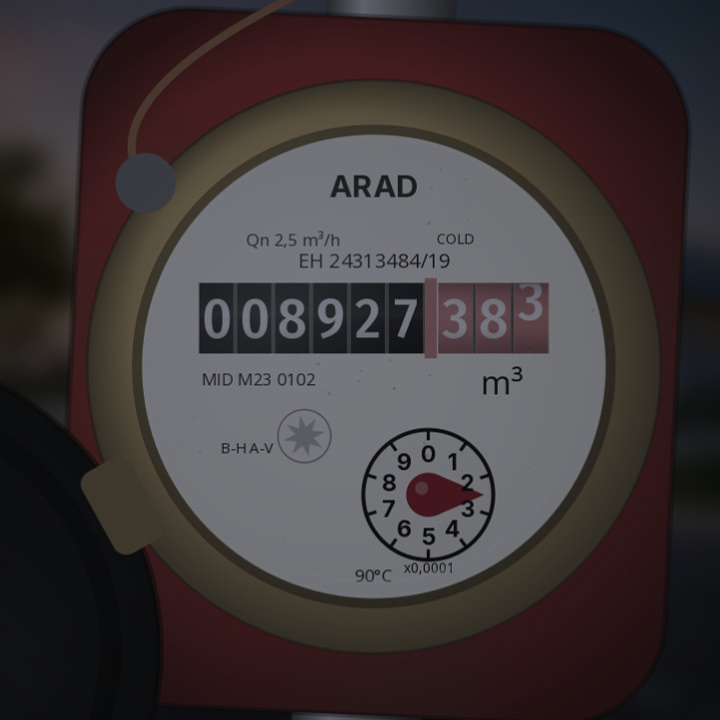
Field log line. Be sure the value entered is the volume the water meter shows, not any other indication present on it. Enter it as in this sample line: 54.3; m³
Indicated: 8927.3832; m³
